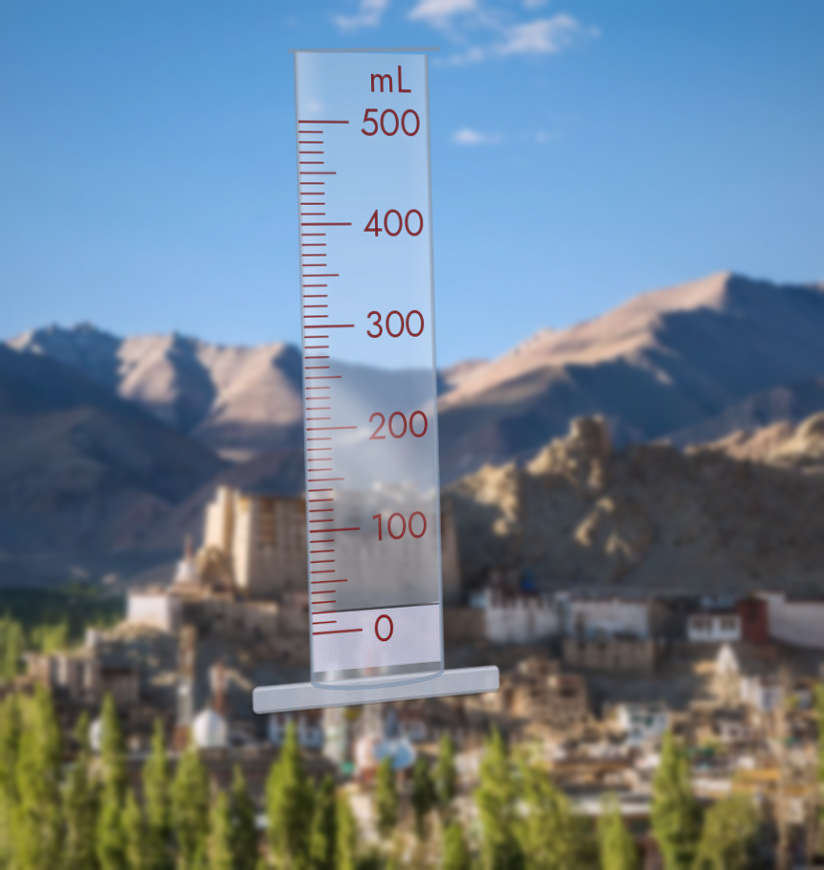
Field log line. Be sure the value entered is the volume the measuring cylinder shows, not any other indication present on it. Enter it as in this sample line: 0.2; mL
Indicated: 20; mL
